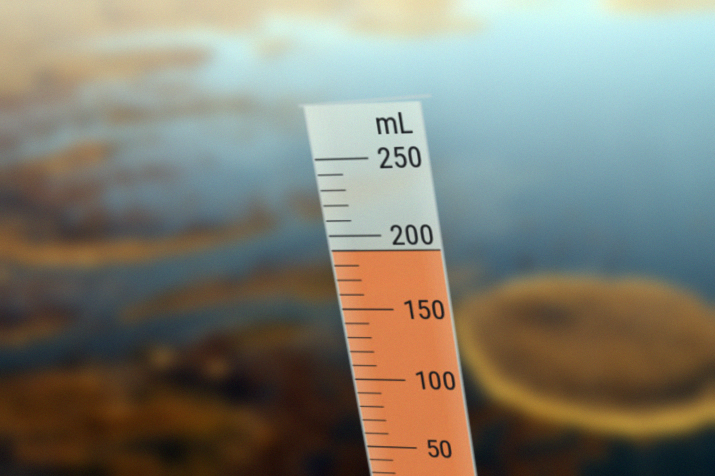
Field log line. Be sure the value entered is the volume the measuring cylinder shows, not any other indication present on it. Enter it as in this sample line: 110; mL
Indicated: 190; mL
